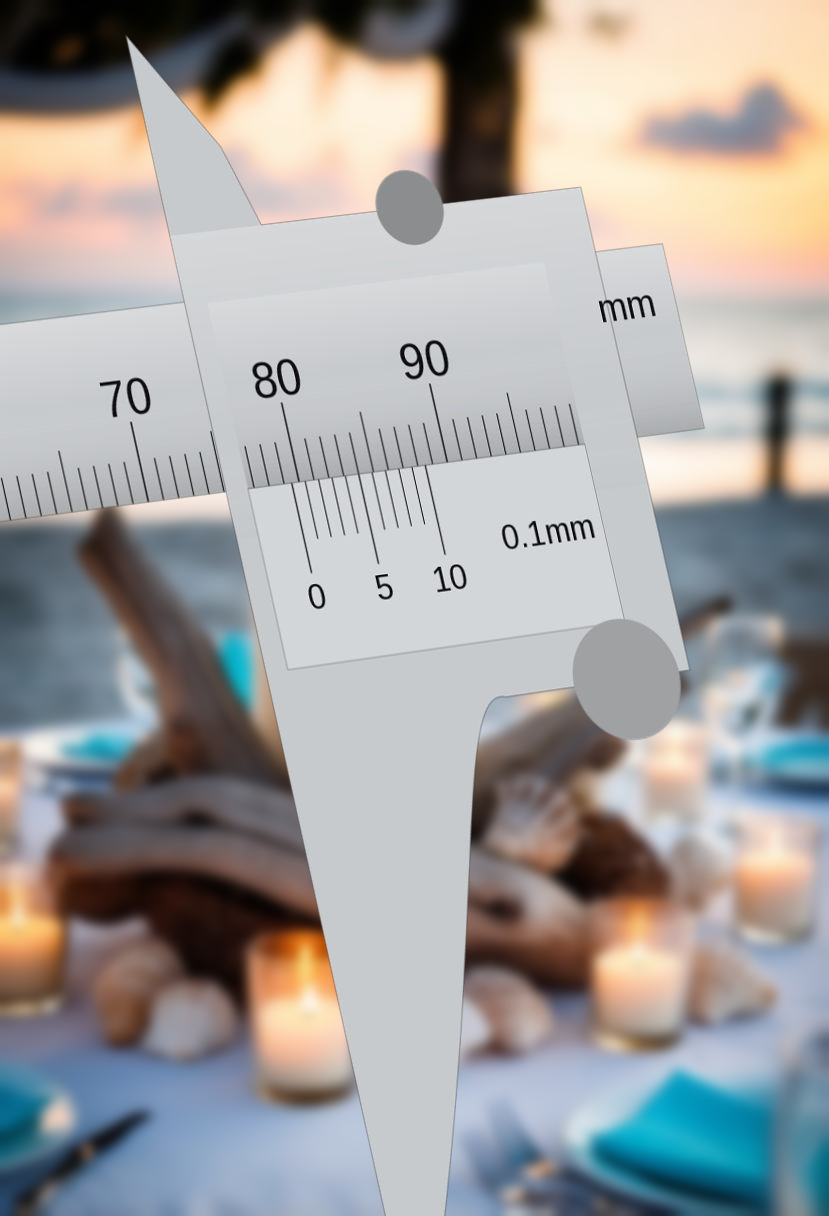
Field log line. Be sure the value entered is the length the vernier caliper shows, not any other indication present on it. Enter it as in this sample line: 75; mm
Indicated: 79.5; mm
